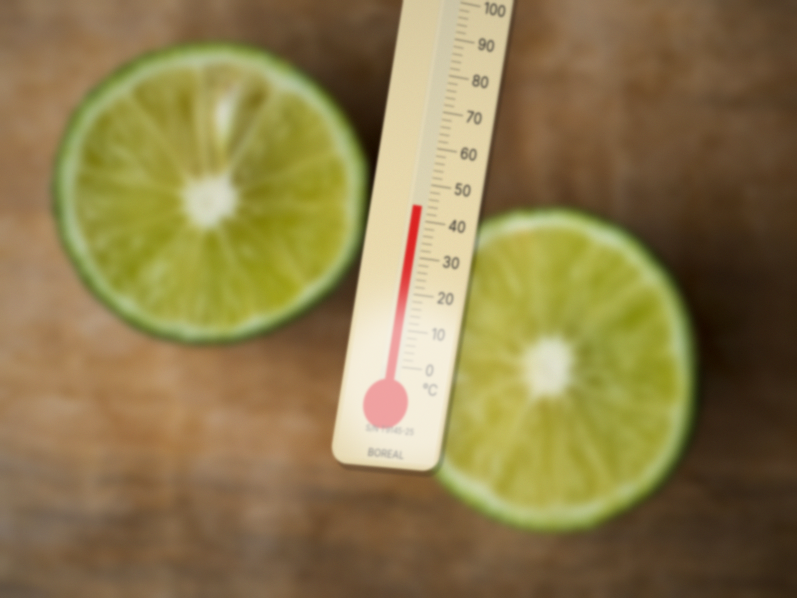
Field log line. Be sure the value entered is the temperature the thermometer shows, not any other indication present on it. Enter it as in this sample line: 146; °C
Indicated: 44; °C
